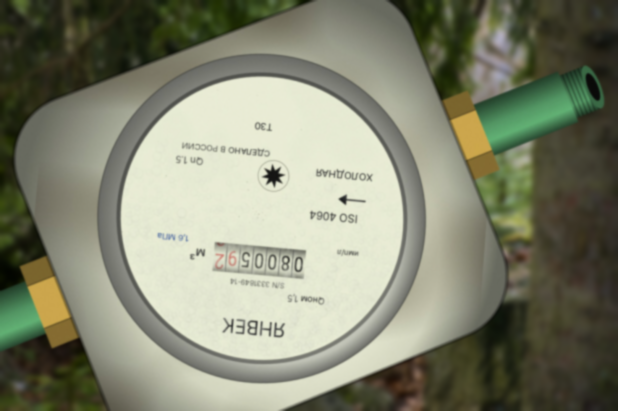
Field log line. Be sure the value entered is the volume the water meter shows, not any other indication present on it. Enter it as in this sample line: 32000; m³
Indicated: 8005.92; m³
